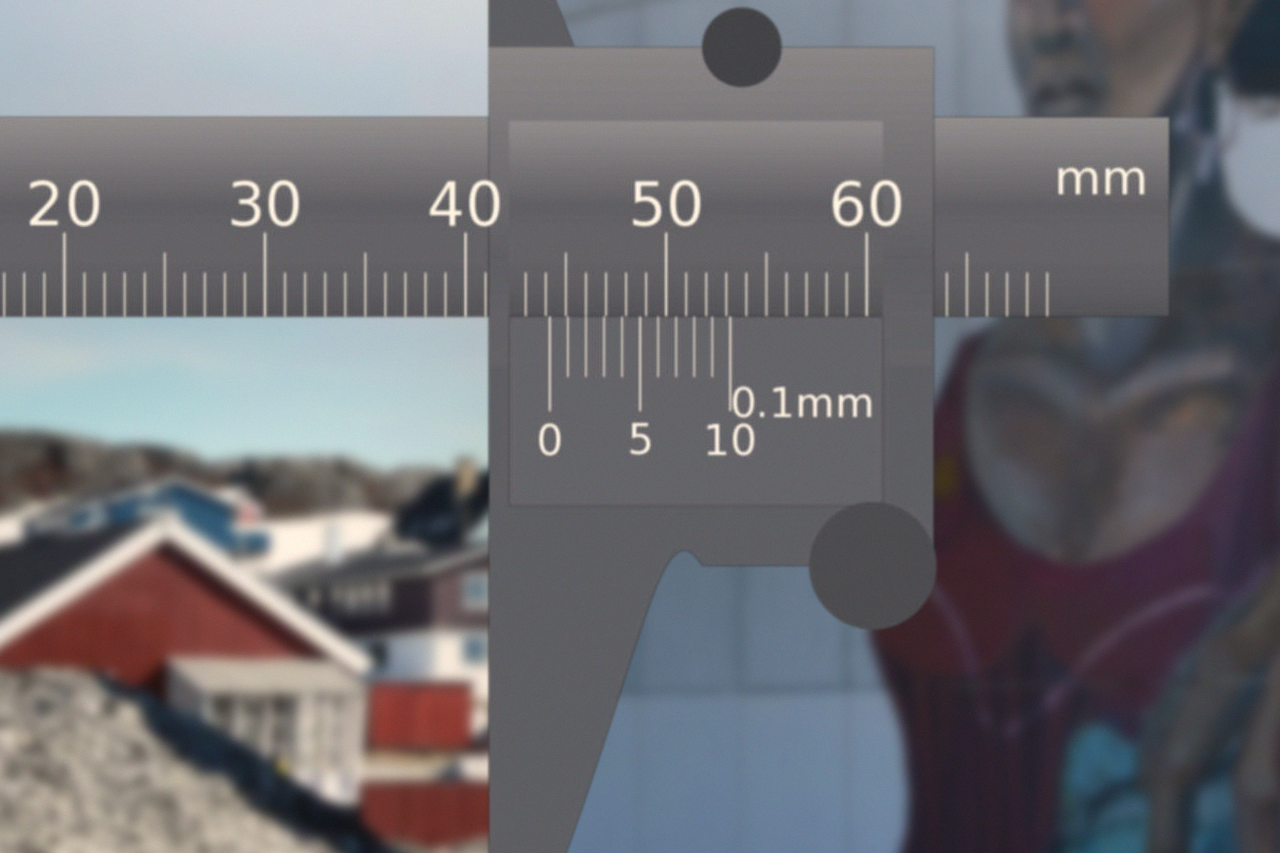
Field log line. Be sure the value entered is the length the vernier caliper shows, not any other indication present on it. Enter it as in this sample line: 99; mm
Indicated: 44.2; mm
